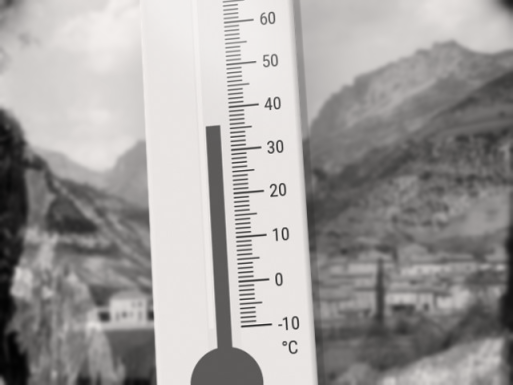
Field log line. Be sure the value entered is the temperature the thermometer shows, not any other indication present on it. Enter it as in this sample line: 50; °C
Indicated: 36; °C
